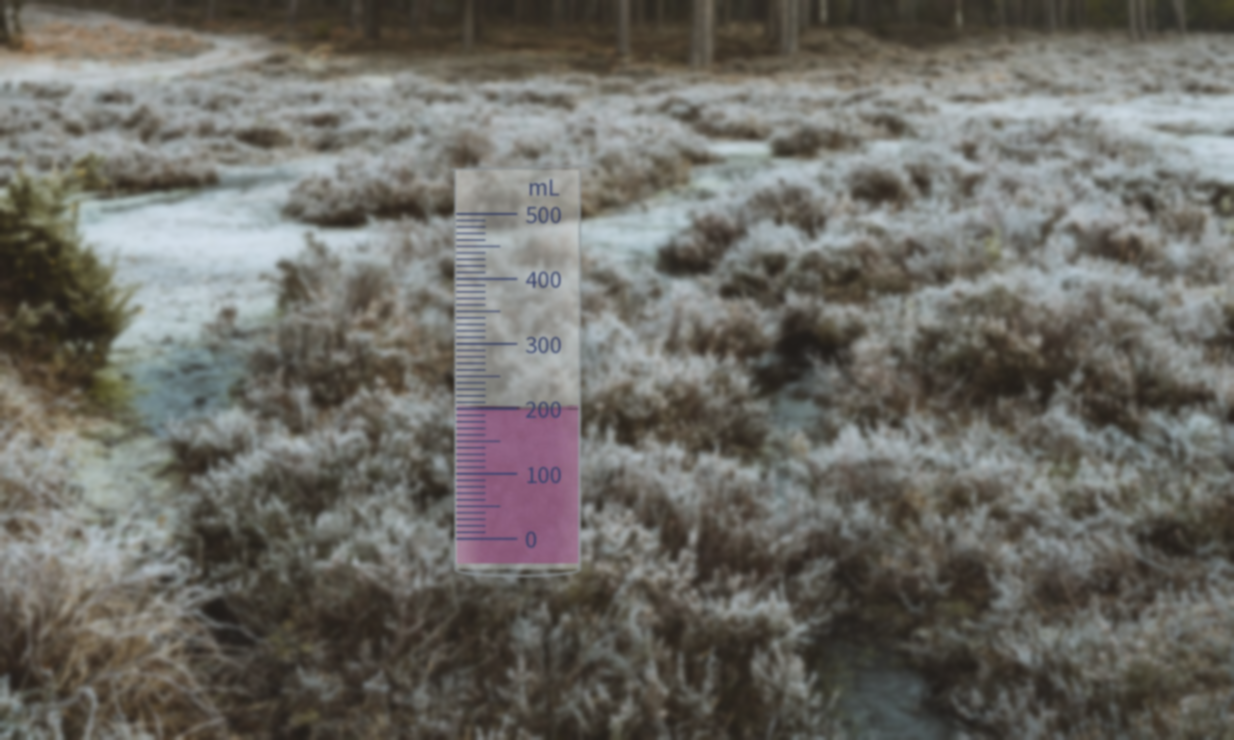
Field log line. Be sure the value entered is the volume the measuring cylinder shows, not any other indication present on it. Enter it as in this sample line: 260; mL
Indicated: 200; mL
